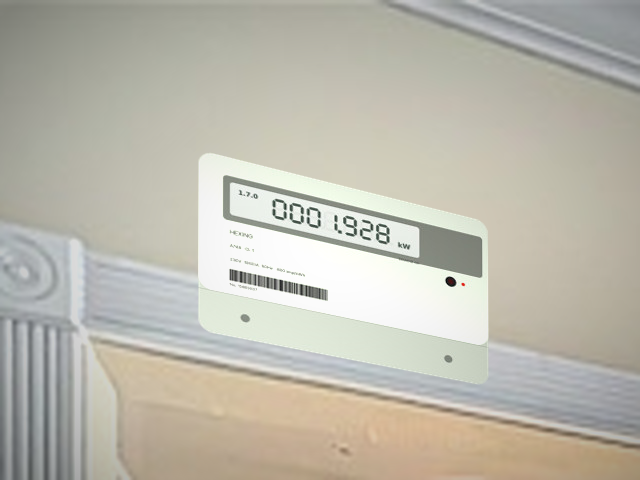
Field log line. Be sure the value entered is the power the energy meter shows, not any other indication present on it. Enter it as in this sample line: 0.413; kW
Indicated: 1.928; kW
